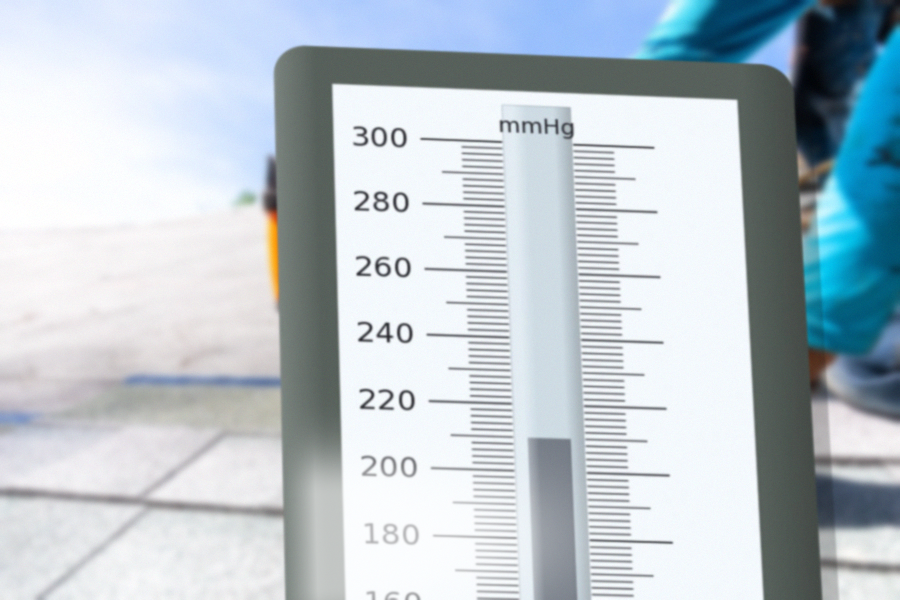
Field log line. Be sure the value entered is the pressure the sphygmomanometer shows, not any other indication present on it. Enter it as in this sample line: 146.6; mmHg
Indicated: 210; mmHg
